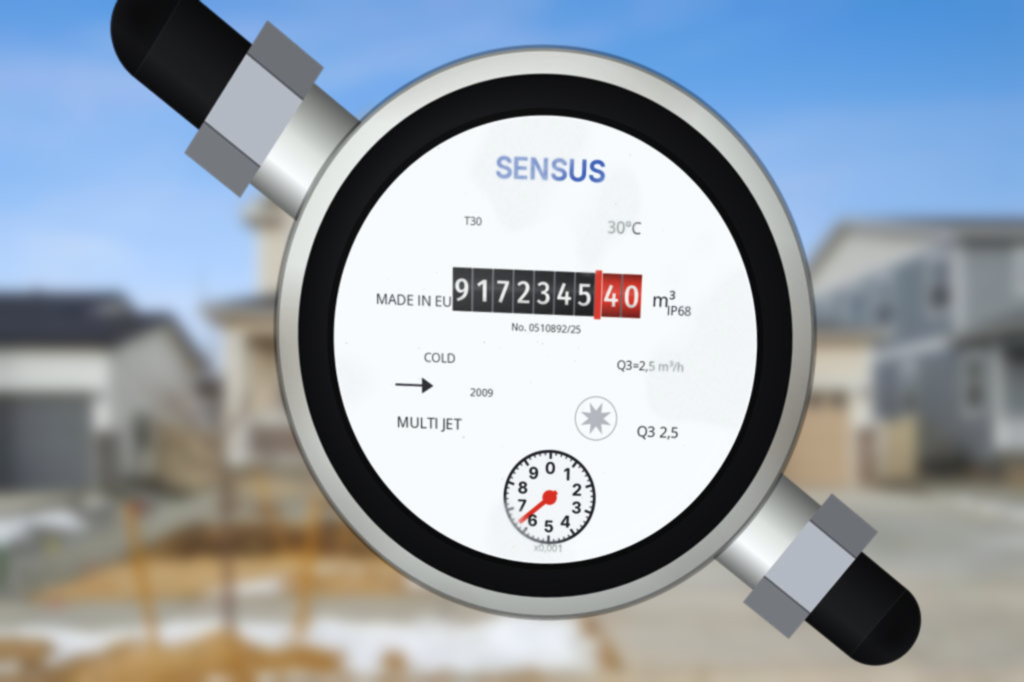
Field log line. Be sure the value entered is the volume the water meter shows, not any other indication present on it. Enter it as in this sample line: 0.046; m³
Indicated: 9172345.406; m³
